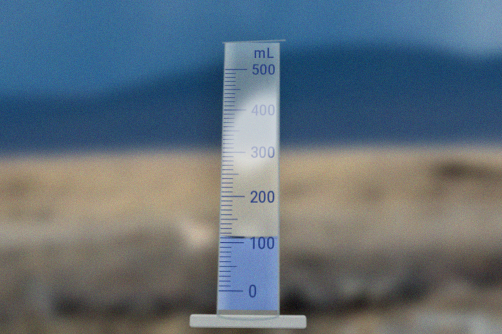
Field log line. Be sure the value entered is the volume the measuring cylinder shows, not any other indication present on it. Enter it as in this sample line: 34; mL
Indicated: 110; mL
